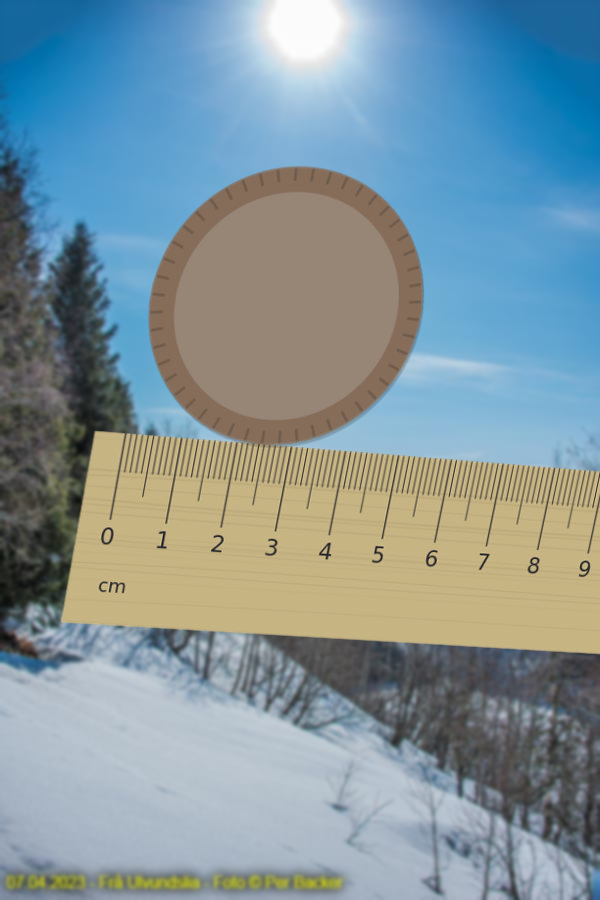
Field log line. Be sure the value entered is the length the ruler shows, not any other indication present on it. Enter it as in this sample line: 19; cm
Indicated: 4.9; cm
